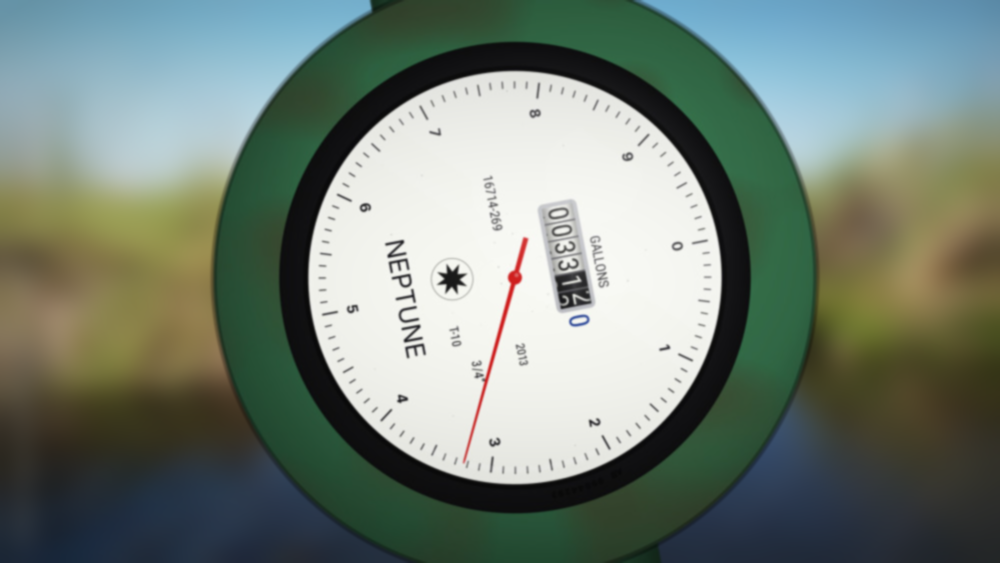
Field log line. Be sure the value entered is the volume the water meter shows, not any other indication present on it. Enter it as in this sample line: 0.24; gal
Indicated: 33123.2; gal
